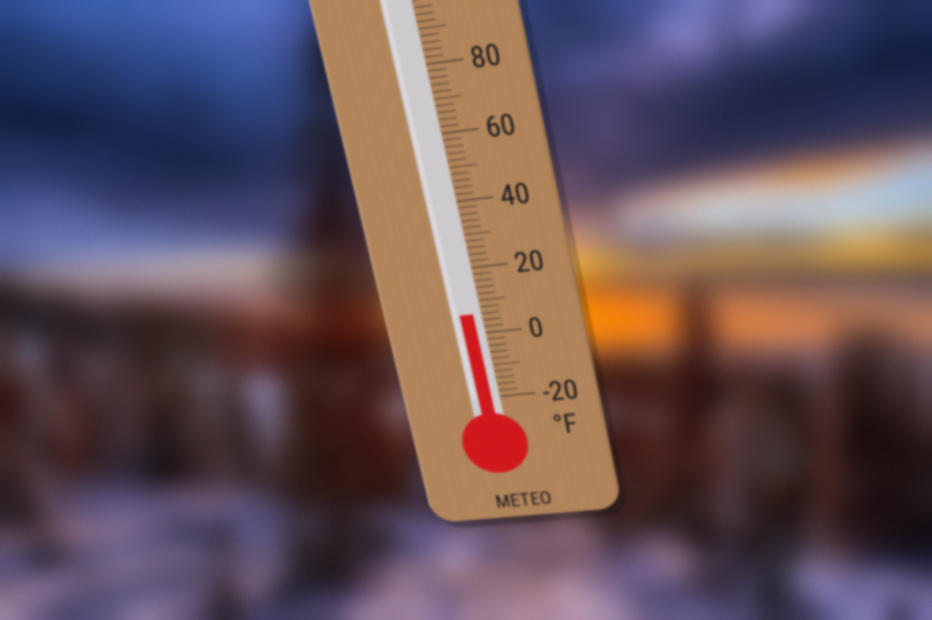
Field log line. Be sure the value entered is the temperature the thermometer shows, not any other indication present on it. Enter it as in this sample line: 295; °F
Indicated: 6; °F
